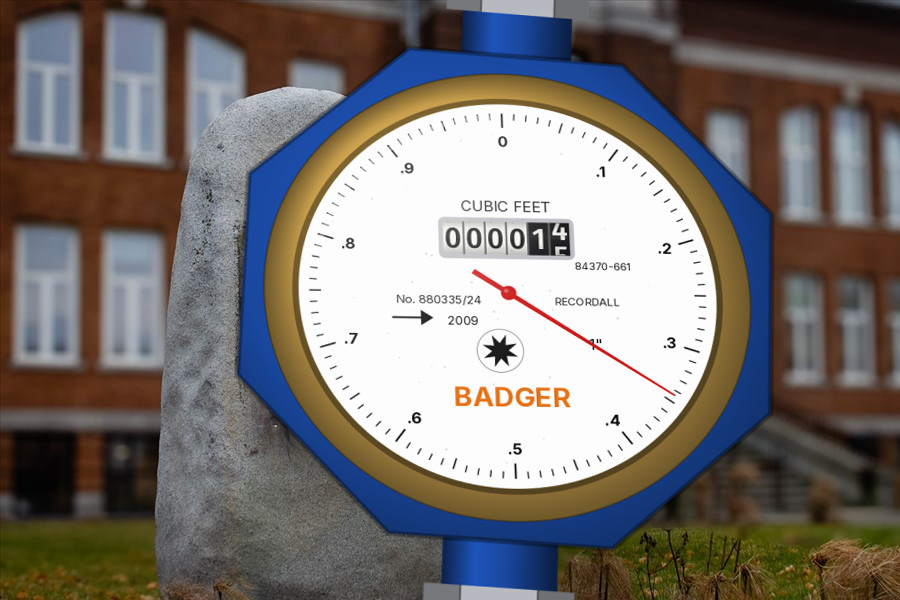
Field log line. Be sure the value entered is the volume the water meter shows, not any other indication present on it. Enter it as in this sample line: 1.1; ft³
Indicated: 14.34; ft³
